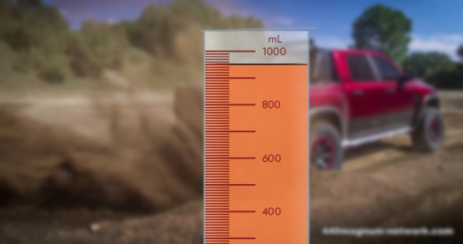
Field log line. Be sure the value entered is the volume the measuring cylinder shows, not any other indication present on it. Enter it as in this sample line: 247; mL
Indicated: 950; mL
